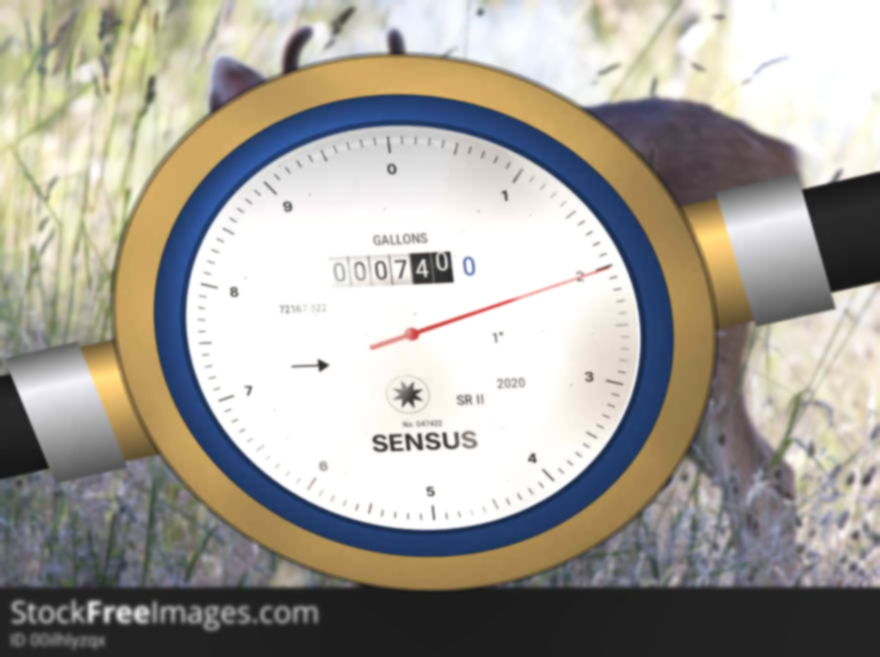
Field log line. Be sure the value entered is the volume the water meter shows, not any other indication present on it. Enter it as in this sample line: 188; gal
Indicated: 7402.0; gal
